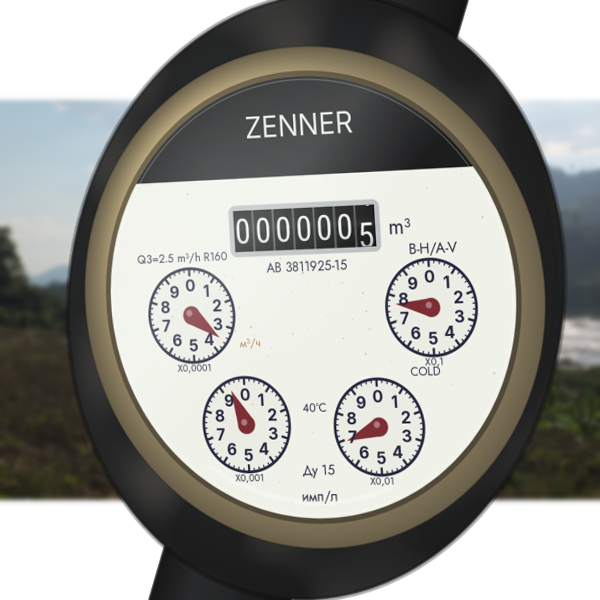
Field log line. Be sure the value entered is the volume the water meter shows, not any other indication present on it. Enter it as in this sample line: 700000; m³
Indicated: 4.7693; m³
